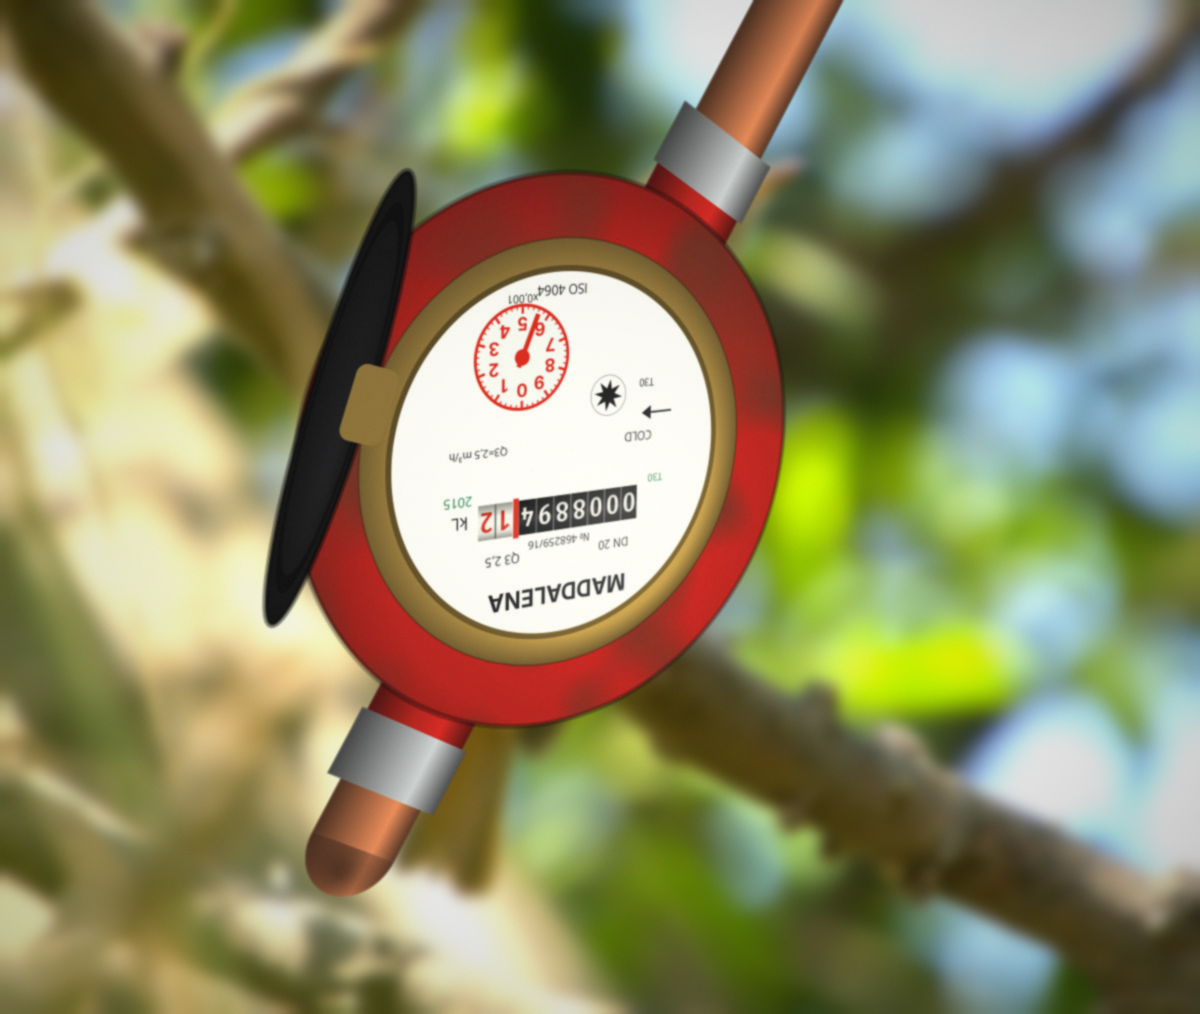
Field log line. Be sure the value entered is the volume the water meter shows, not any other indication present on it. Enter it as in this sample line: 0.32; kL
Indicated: 8894.125; kL
